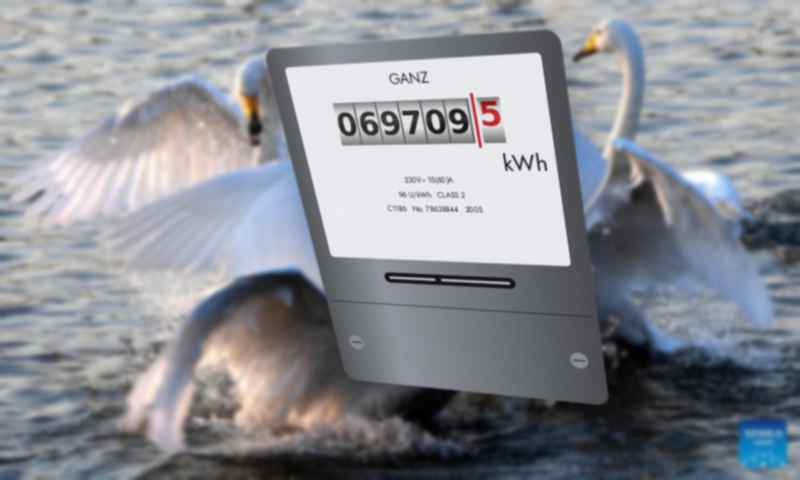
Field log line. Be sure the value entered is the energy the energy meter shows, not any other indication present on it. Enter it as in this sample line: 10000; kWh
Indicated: 69709.5; kWh
